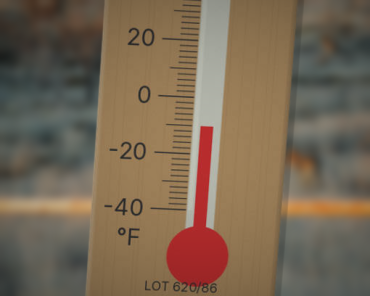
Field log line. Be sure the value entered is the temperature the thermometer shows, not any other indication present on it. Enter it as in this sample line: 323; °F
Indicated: -10; °F
